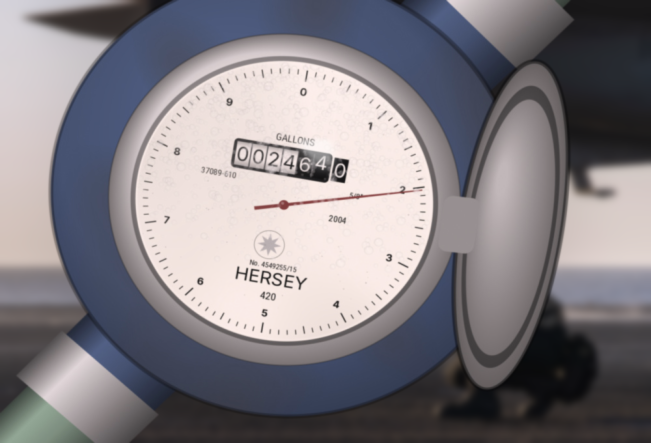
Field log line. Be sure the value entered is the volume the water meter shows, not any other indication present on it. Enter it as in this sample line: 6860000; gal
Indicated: 24642.0; gal
